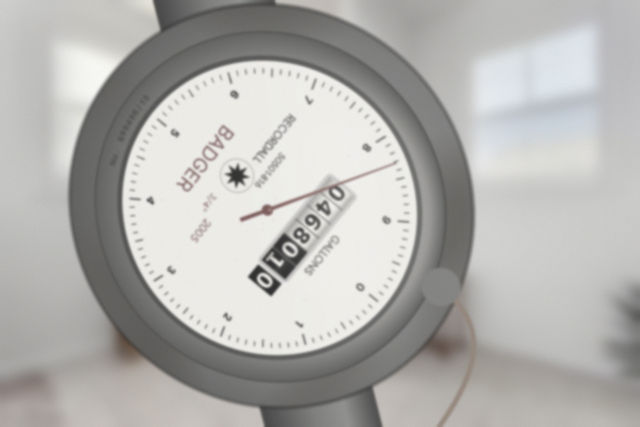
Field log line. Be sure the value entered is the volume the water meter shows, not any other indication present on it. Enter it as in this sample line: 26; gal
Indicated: 468008.3; gal
